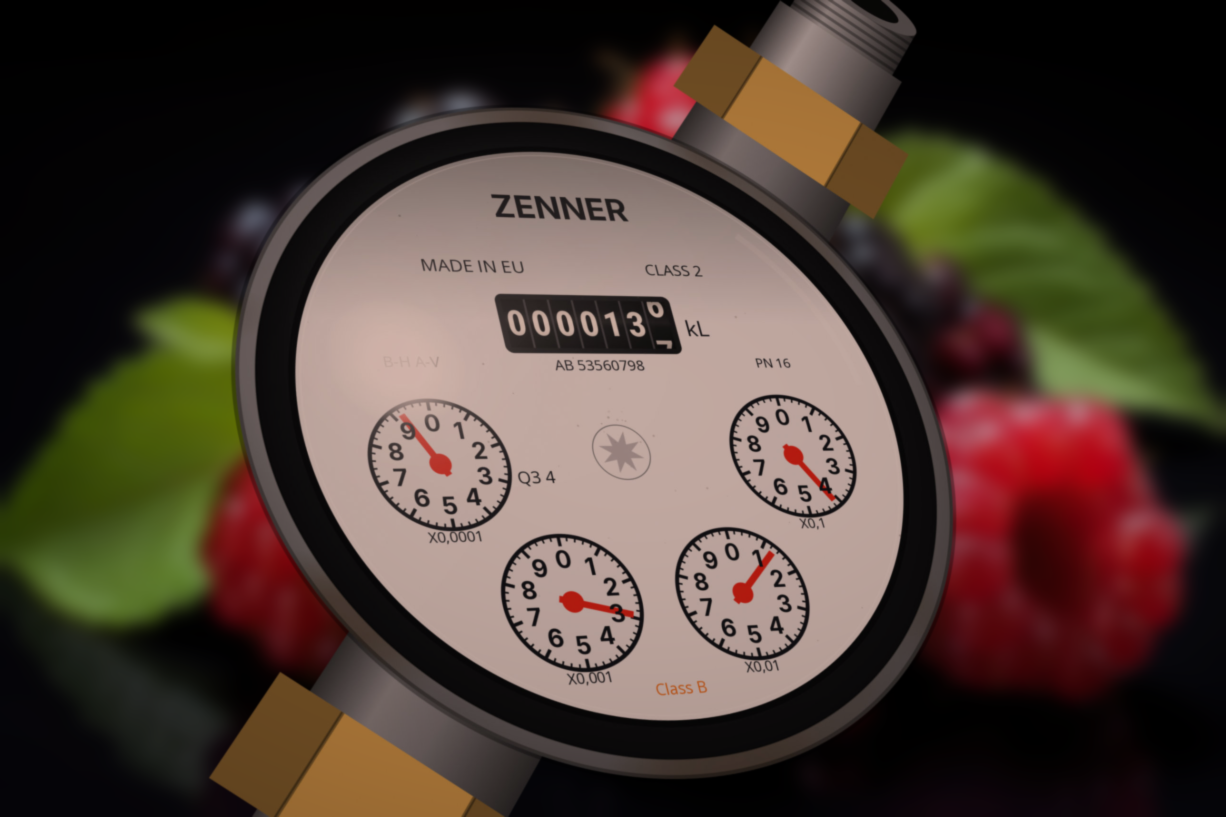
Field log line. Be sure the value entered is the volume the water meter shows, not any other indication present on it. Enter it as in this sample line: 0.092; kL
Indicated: 136.4129; kL
